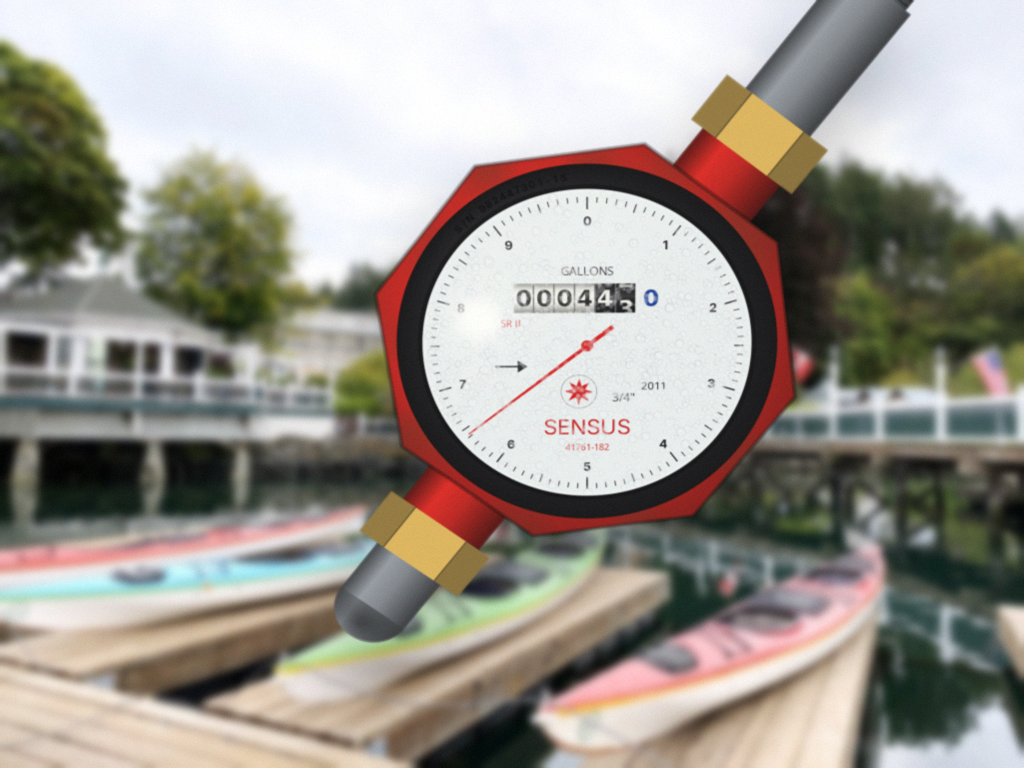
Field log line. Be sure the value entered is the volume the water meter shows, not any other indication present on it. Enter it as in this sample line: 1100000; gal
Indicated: 4426.4; gal
